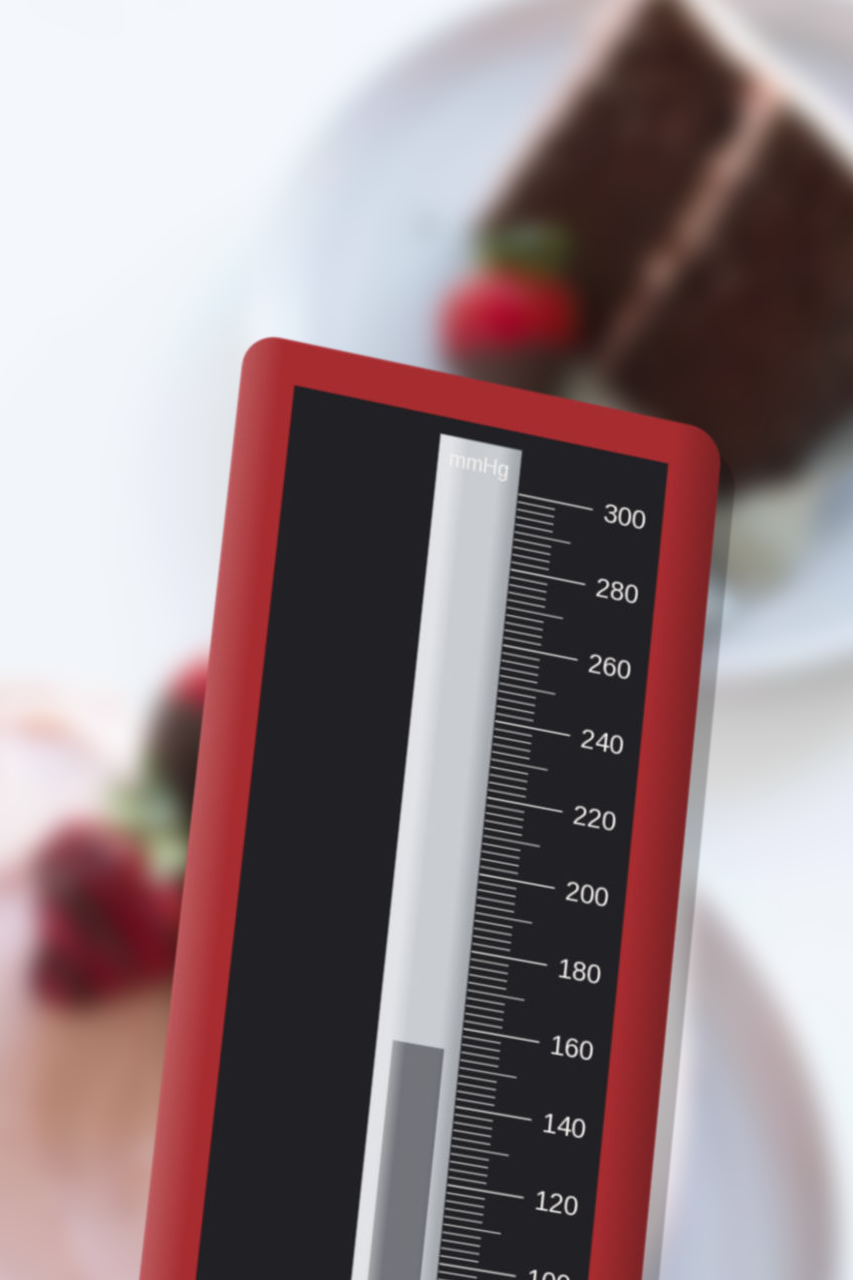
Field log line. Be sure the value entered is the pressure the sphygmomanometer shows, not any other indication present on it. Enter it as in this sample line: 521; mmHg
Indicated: 154; mmHg
